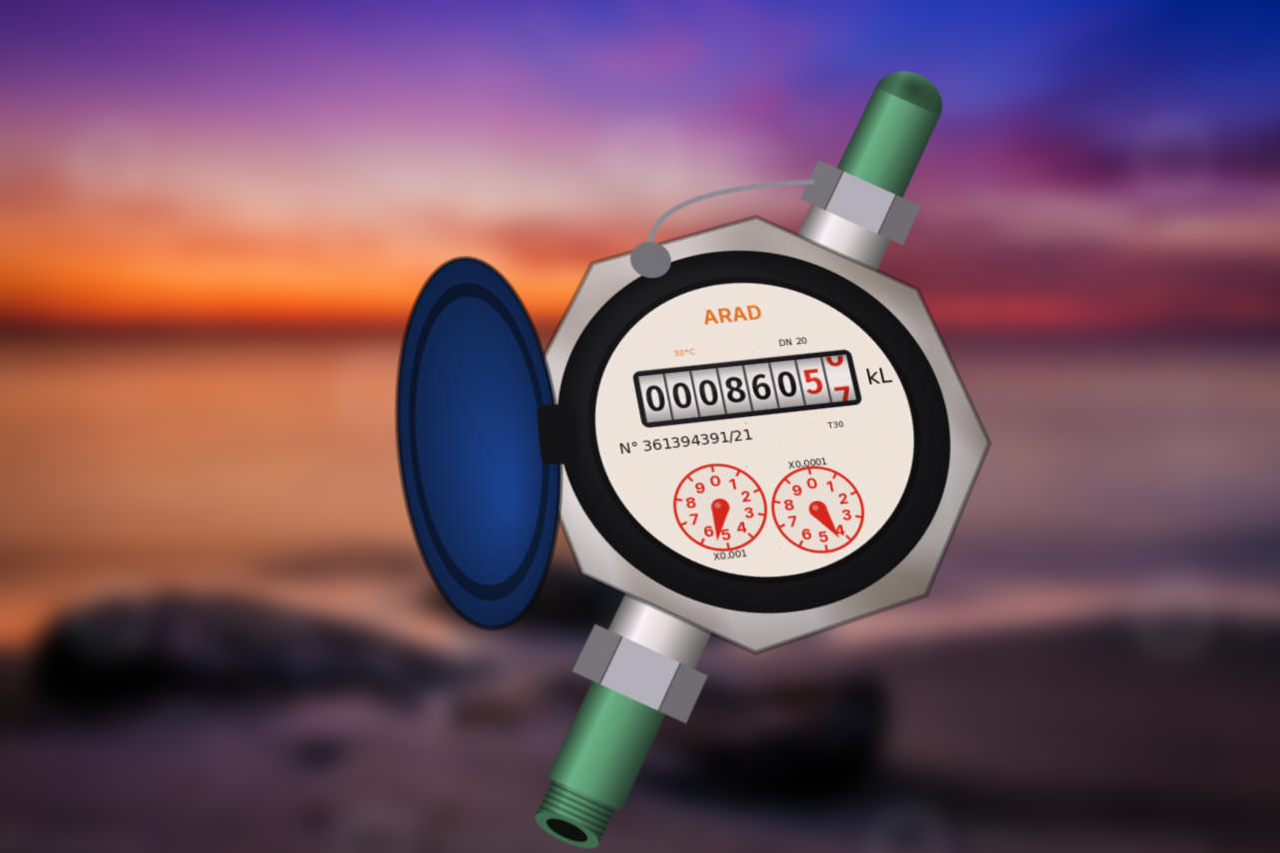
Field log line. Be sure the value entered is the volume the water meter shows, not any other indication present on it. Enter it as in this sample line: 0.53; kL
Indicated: 860.5654; kL
